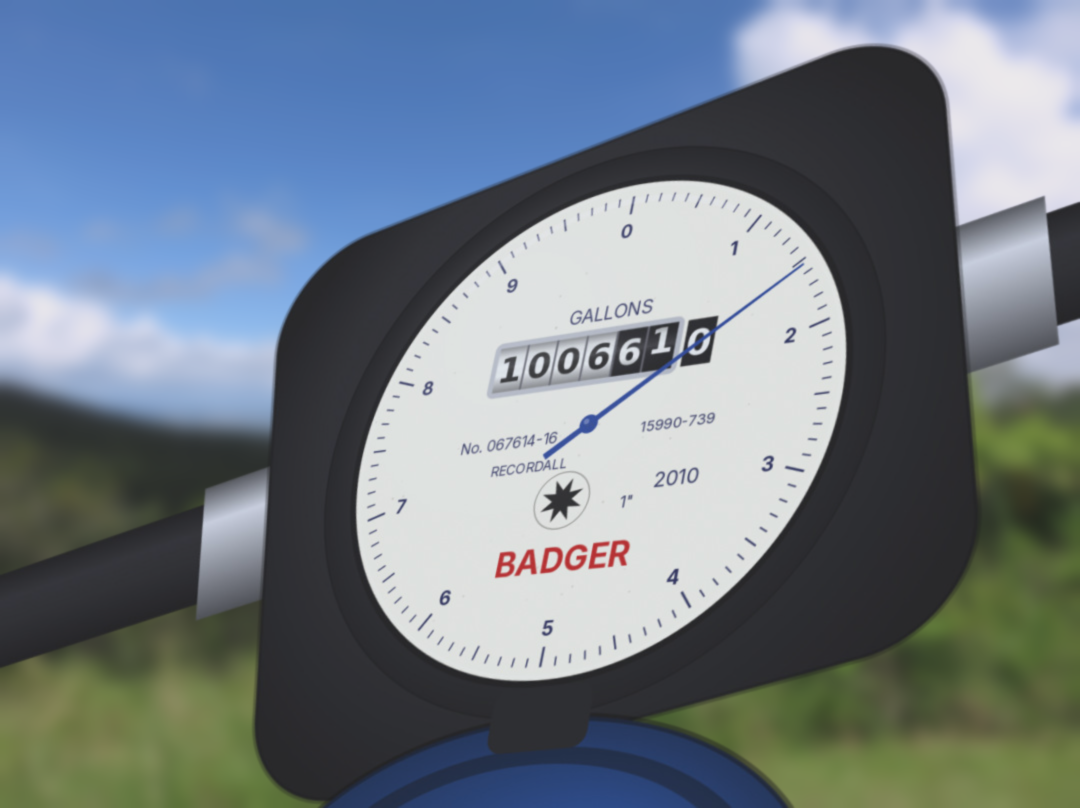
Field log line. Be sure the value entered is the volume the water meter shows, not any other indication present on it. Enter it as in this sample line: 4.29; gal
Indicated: 1006611.5; gal
